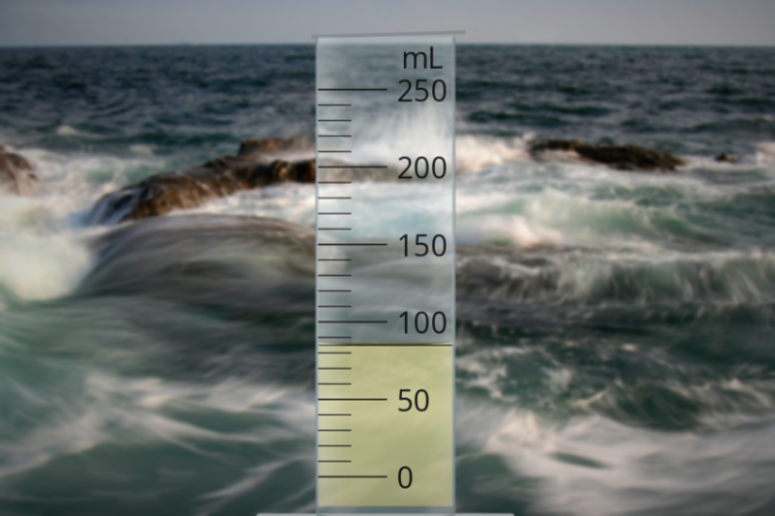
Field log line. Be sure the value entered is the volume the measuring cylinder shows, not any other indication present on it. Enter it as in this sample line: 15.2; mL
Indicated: 85; mL
